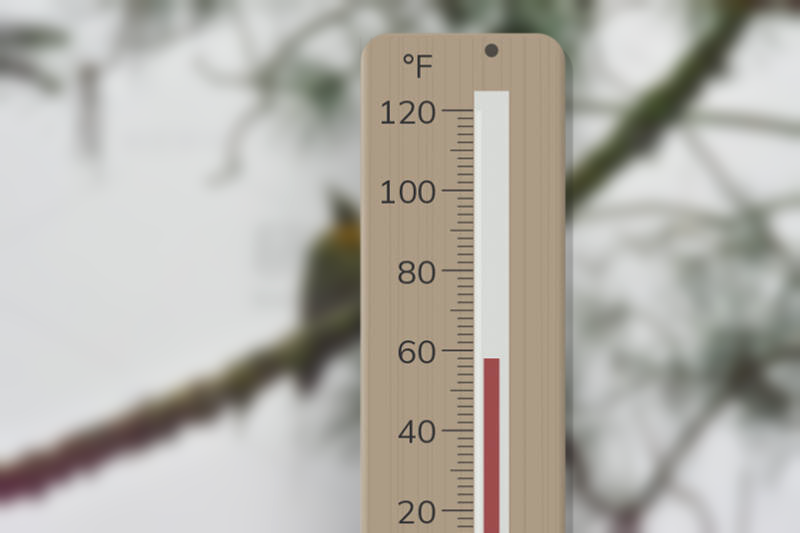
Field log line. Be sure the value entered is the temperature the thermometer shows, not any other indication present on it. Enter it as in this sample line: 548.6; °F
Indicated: 58; °F
